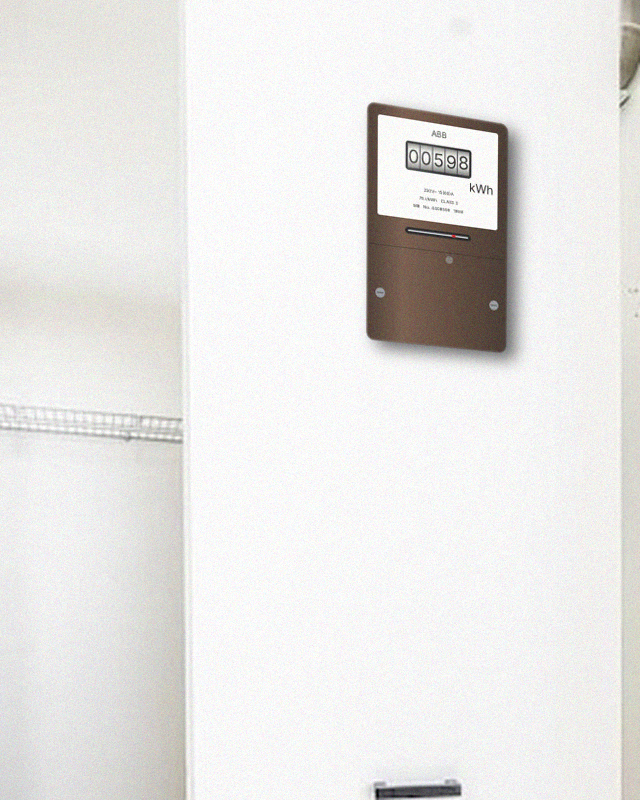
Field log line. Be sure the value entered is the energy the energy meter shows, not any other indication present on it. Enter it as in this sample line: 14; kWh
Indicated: 598; kWh
